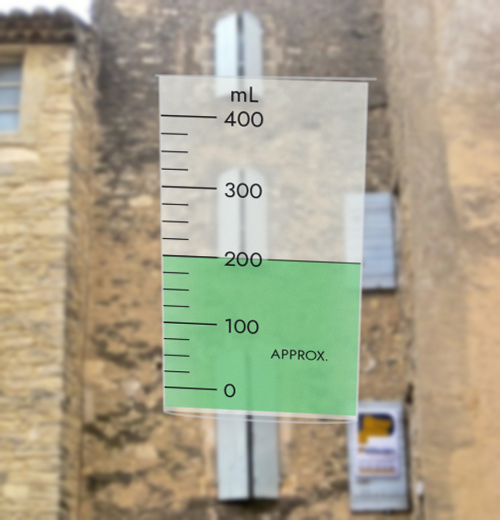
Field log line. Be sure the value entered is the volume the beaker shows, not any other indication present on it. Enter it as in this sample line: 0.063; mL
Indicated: 200; mL
